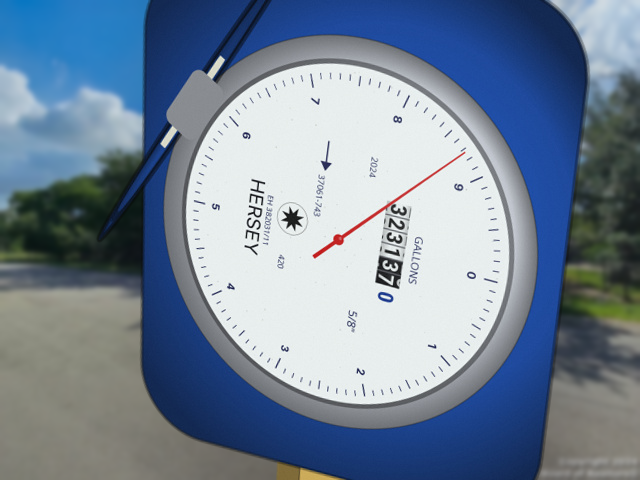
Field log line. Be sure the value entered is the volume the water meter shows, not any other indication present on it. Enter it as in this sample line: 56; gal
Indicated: 3231368.7; gal
